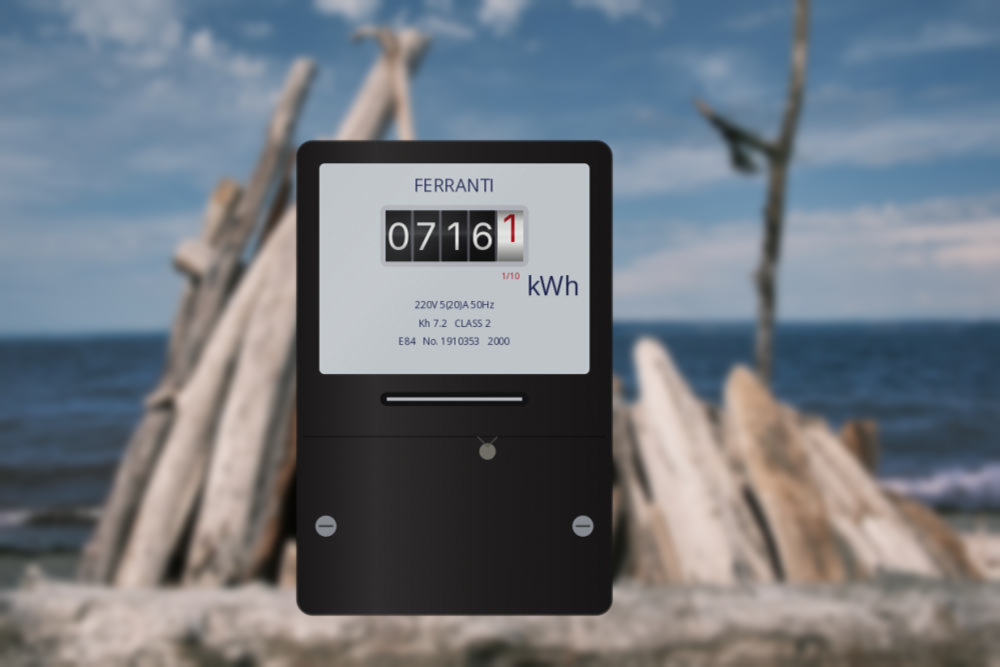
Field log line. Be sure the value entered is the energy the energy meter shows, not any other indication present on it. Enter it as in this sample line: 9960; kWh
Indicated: 716.1; kWh
